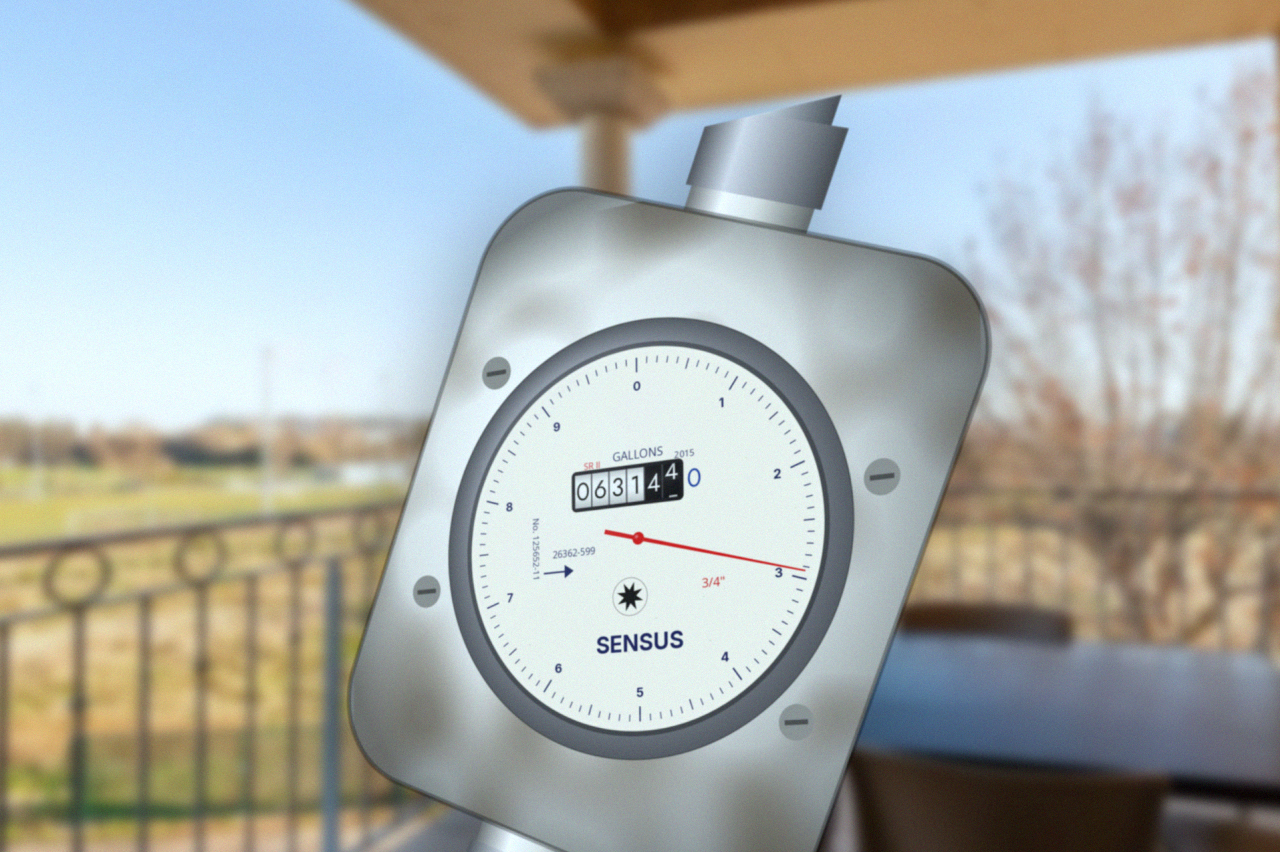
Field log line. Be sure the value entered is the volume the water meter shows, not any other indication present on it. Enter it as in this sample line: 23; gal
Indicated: 631442.9; gal
